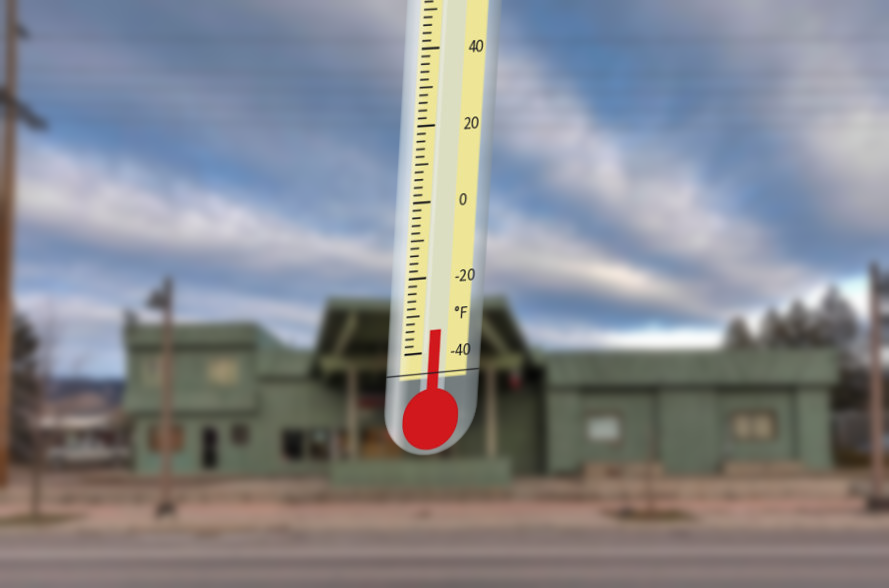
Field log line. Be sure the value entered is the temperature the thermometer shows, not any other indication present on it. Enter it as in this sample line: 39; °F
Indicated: -34; °F
